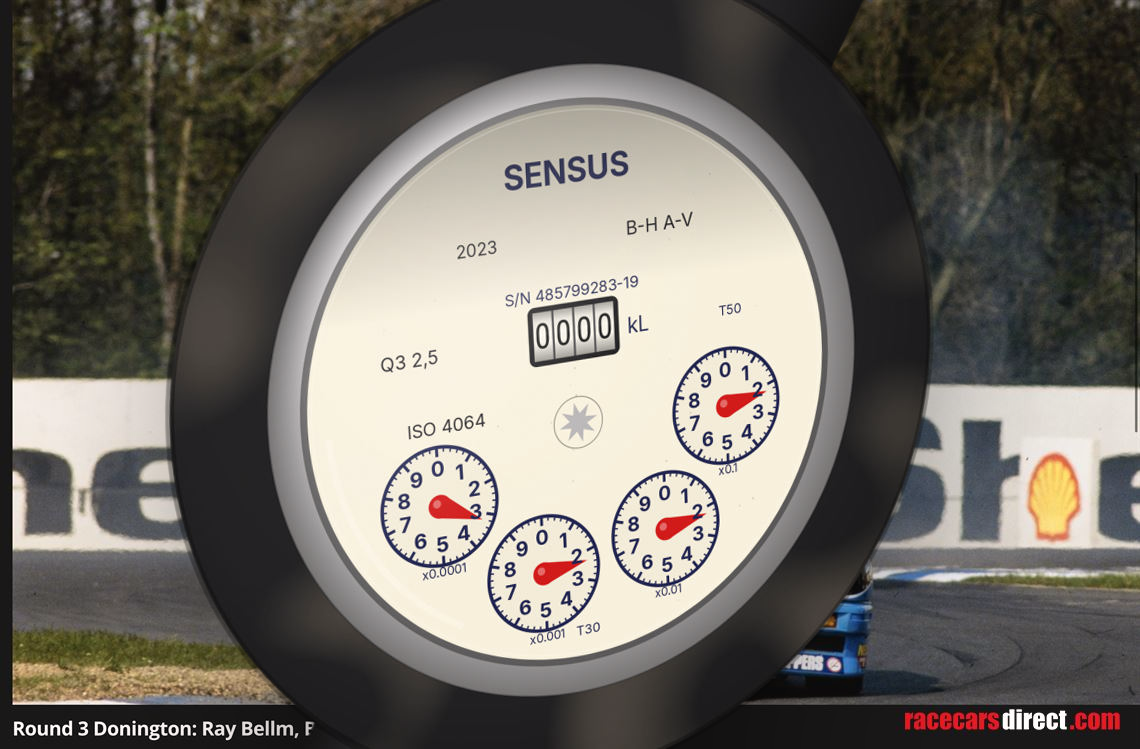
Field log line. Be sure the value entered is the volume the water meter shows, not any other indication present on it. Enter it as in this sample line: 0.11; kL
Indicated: 0.2223; kL
